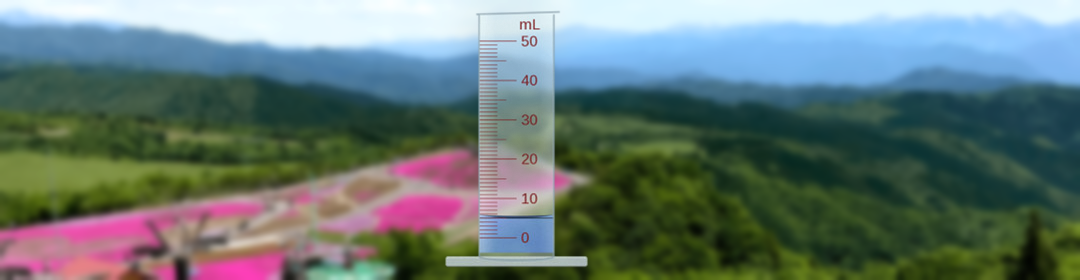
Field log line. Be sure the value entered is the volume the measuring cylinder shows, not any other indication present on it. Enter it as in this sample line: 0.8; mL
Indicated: 5; mL
